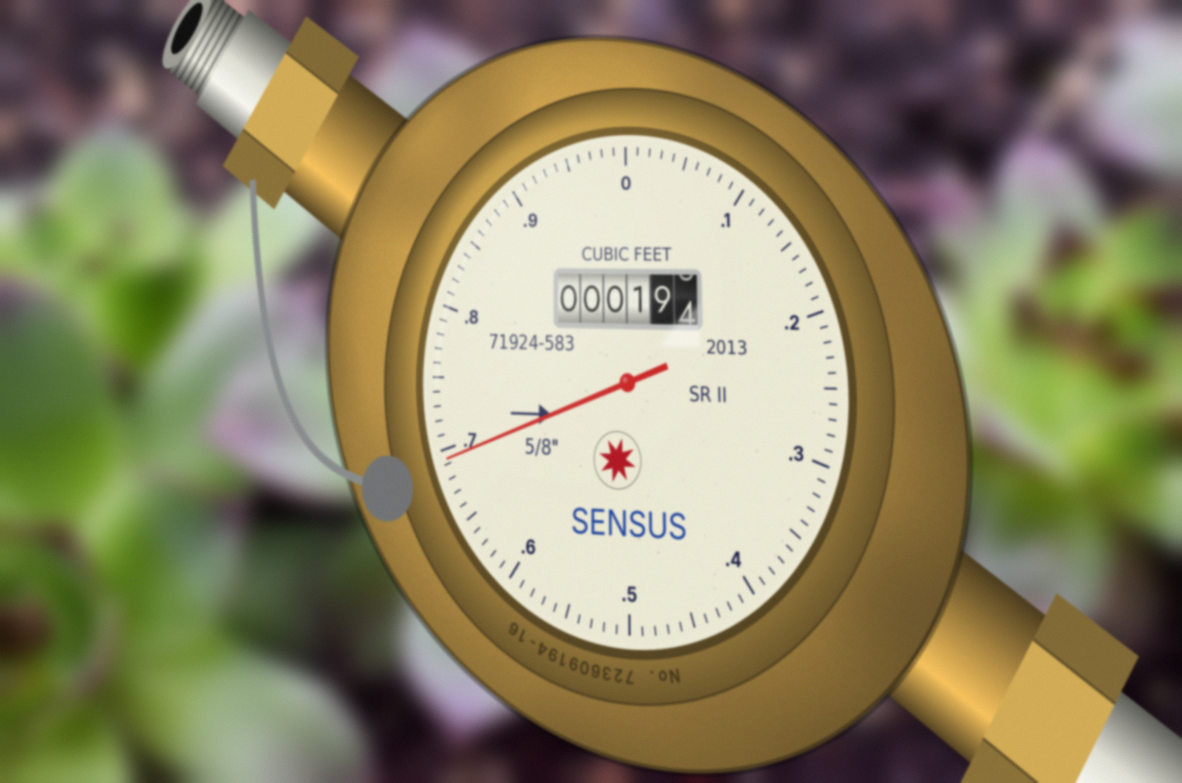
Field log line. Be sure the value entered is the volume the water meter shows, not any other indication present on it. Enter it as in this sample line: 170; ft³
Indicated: 193.69; ft³
